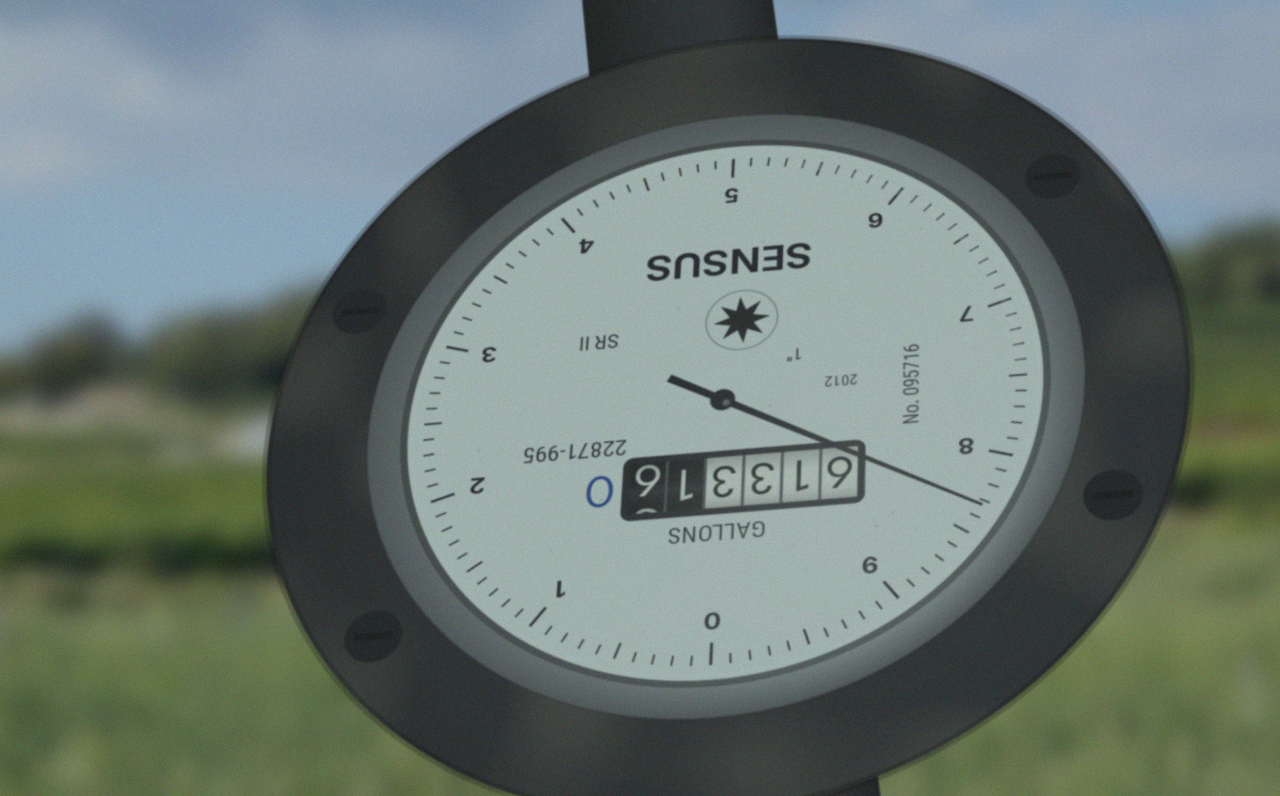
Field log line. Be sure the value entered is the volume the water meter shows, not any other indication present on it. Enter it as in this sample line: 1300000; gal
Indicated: 6133158.3; gal
